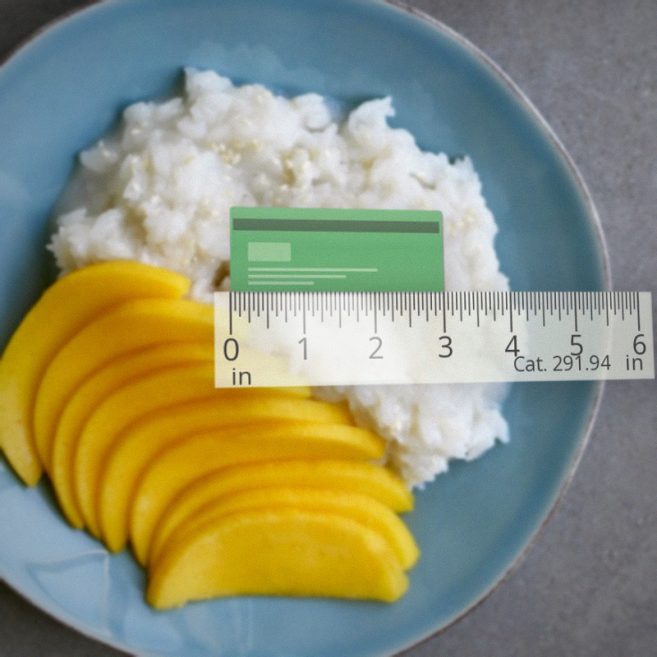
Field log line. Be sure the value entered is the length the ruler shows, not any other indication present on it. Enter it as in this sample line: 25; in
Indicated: 3; in
